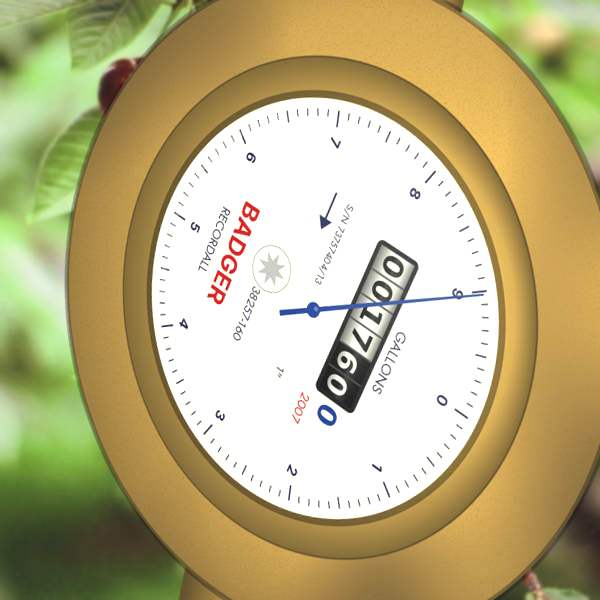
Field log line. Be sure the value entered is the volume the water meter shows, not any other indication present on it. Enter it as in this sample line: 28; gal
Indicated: 17599.0; gal
